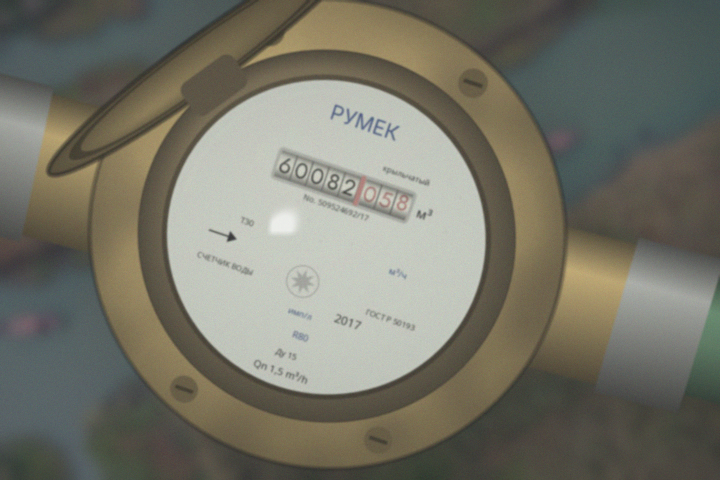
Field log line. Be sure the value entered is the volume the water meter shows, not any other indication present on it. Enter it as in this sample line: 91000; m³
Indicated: 60082.058; m³
